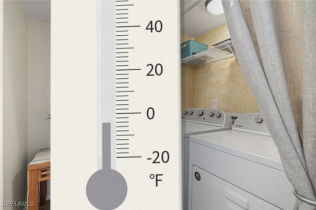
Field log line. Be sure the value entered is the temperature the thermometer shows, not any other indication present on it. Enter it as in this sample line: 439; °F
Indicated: -4; °F
